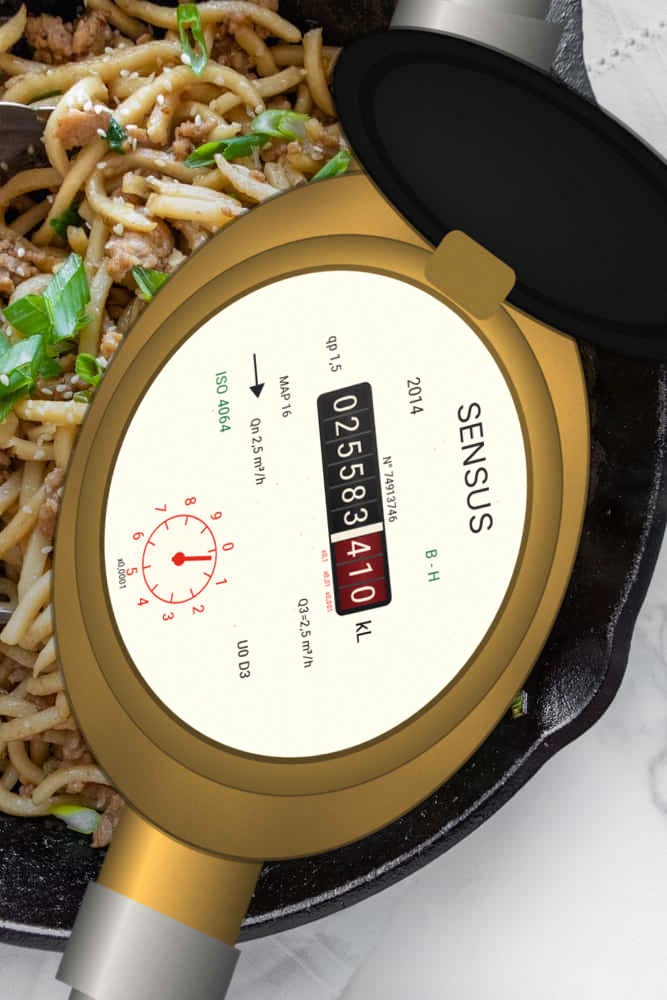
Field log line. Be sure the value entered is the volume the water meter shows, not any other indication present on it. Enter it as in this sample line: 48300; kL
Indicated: 25583.4100; kL
